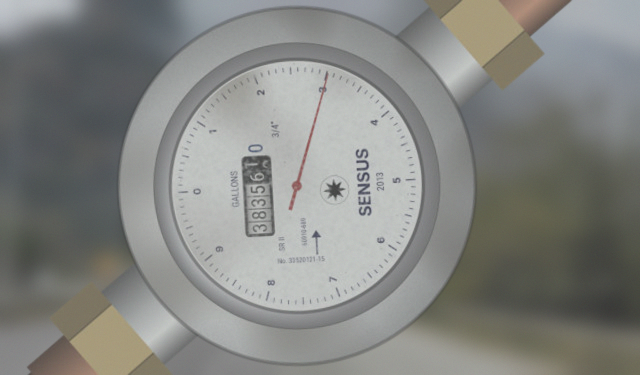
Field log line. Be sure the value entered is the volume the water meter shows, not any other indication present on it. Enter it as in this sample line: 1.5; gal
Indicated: 3835613.0; gal
